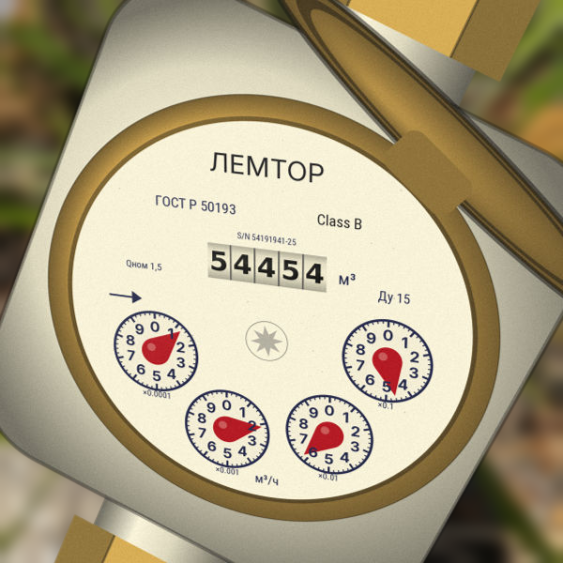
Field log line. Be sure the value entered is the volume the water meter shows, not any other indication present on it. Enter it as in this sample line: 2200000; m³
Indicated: 54454.4621; m³
